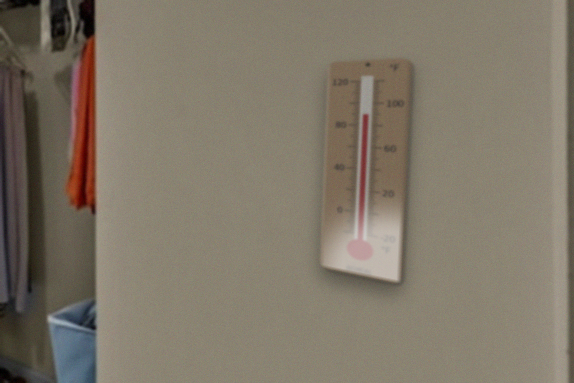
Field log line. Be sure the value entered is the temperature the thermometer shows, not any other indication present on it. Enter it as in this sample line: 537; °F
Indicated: 90; °F
